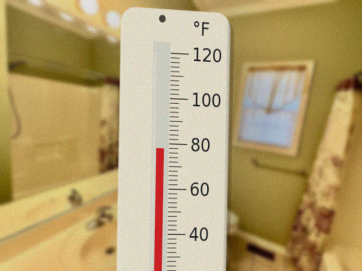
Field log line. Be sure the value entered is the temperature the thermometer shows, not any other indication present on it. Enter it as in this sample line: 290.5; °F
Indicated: 78; °F
